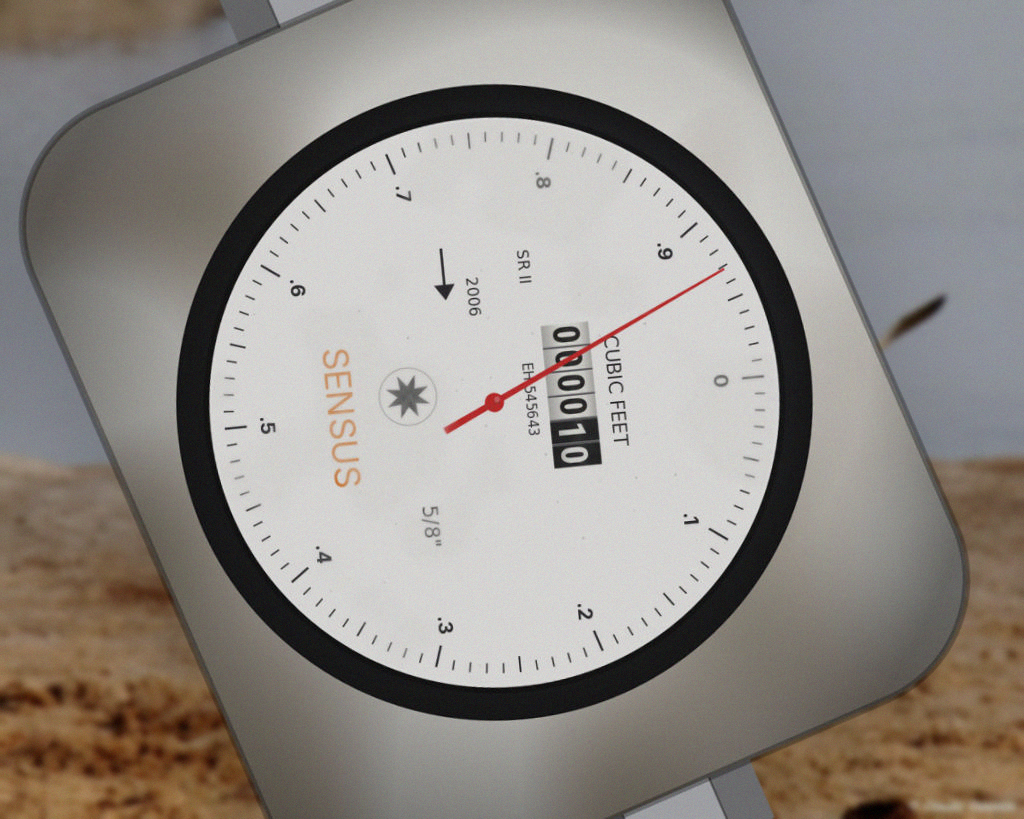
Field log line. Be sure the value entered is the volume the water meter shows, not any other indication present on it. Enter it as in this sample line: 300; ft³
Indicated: 9.93; ft³
